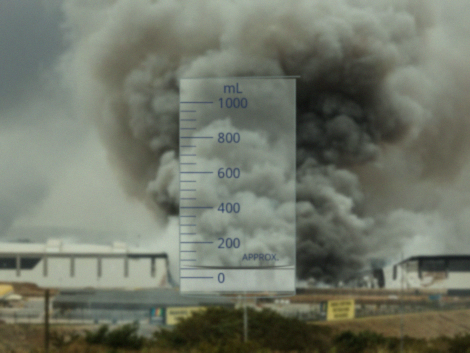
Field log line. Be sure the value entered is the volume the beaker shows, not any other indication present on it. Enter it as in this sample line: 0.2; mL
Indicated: 50; mL
